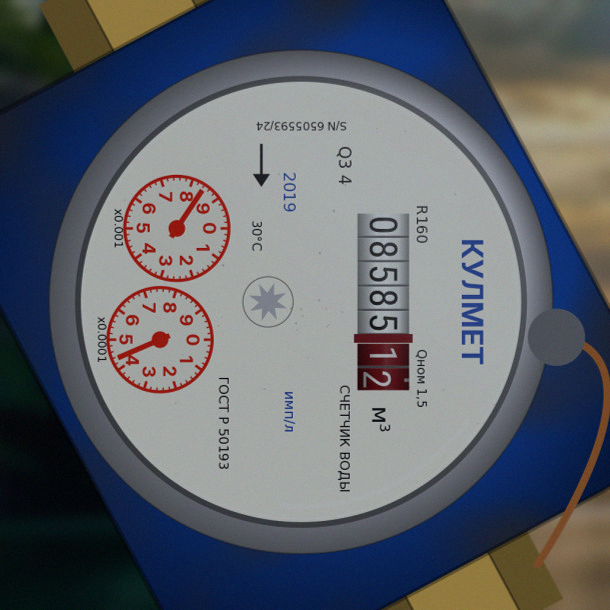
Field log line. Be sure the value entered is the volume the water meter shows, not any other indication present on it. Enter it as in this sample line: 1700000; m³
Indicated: 8585.1184; m³
